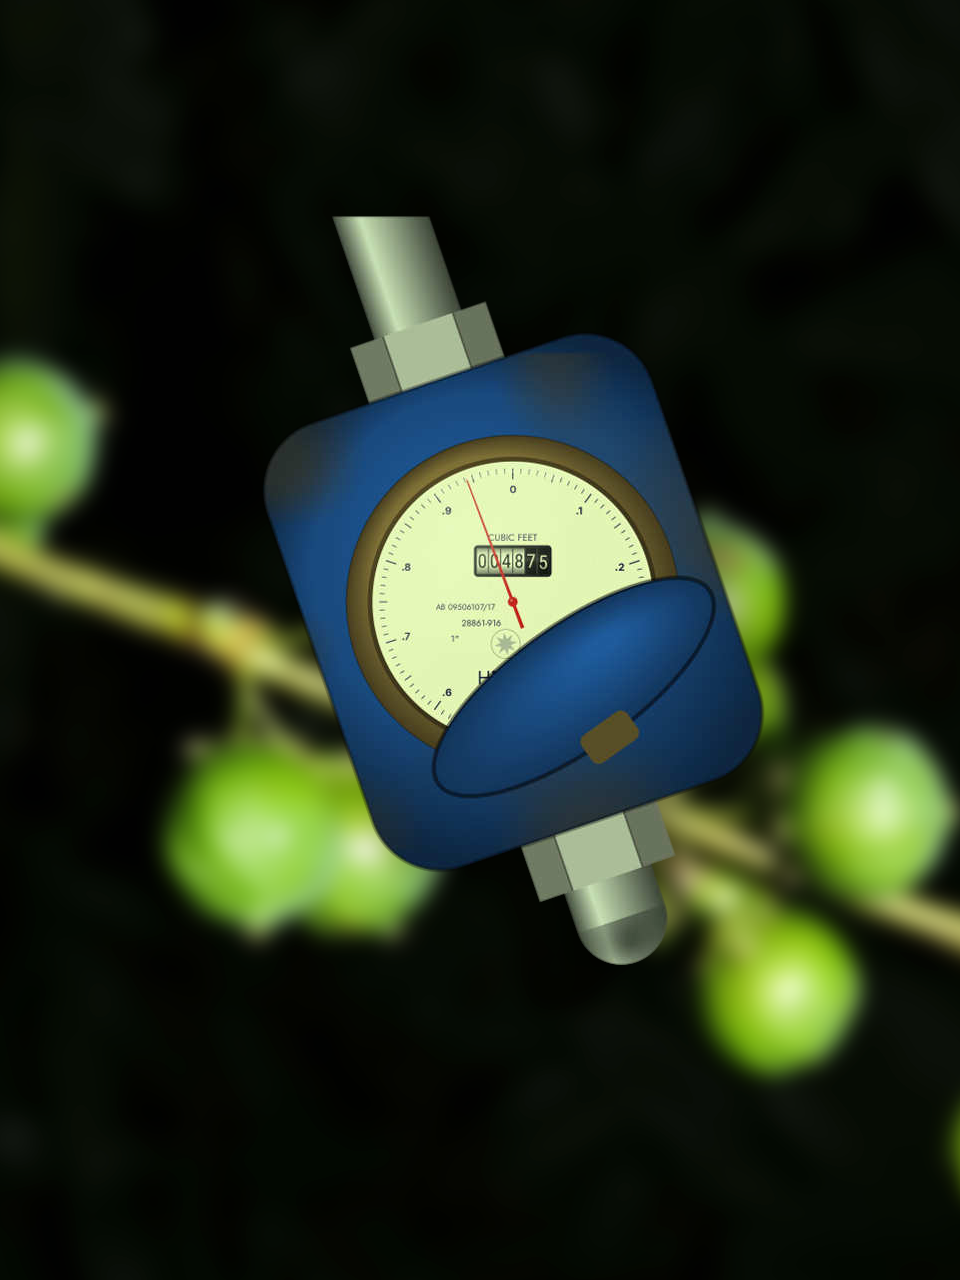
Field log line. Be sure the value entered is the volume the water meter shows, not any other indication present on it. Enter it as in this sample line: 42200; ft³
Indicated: 4874.94; ft³
